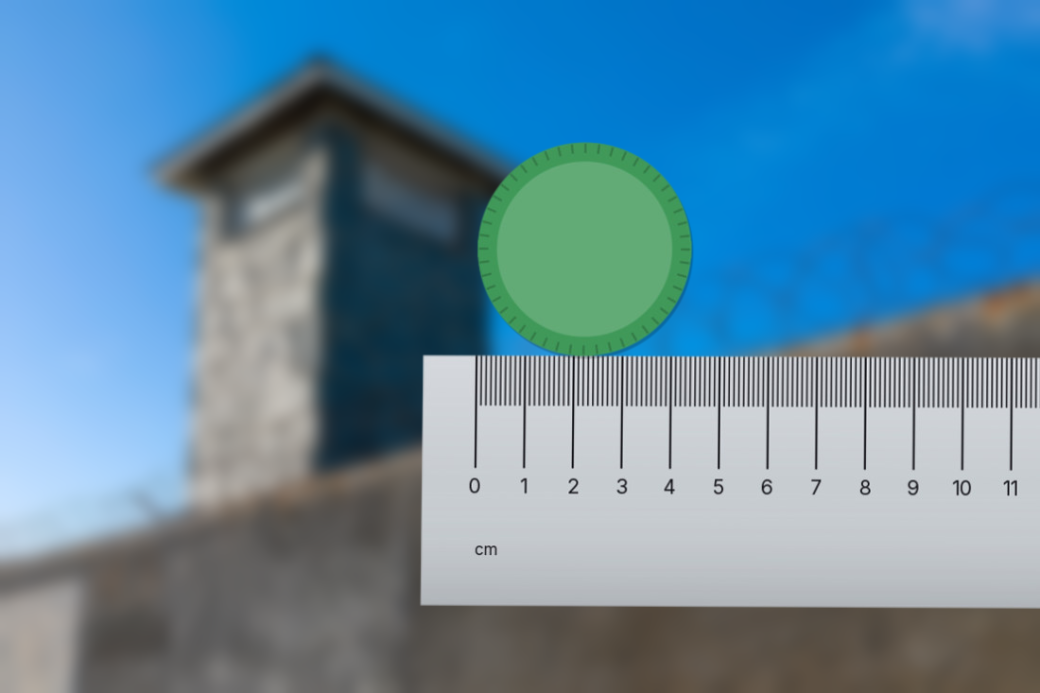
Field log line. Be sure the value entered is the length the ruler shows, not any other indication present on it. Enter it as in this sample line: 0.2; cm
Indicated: 4.4; cm
